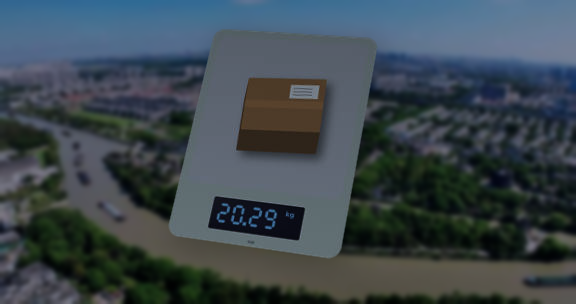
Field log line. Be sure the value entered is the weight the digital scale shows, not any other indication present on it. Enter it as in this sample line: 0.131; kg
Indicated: 20.29; kg
